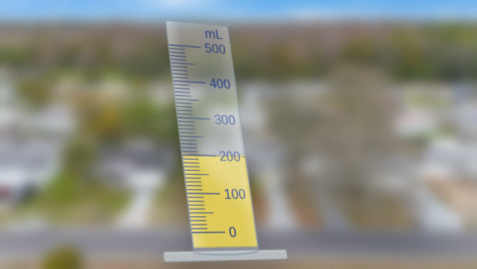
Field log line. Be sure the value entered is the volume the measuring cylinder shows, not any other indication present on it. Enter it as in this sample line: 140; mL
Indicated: 200; mL
